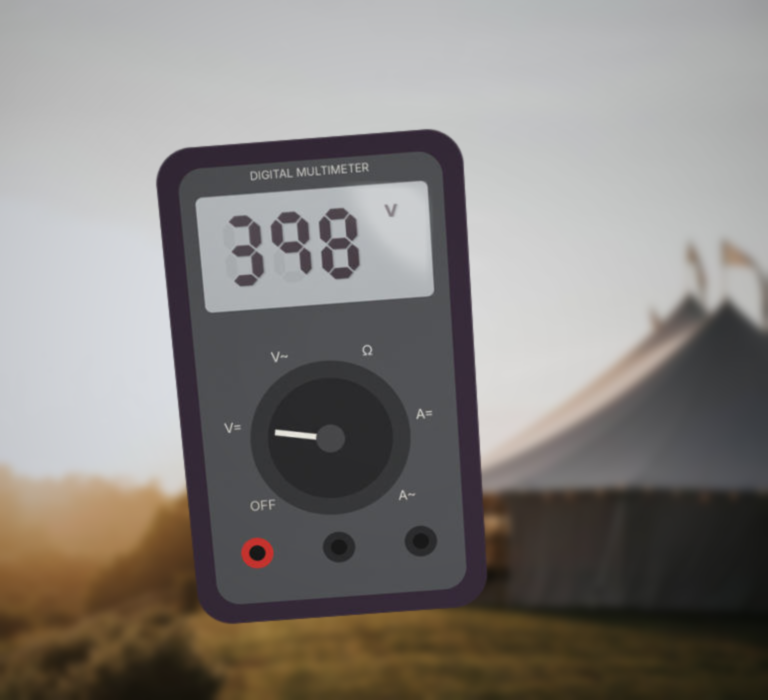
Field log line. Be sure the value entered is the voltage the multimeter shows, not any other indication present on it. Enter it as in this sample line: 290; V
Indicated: 398; V
